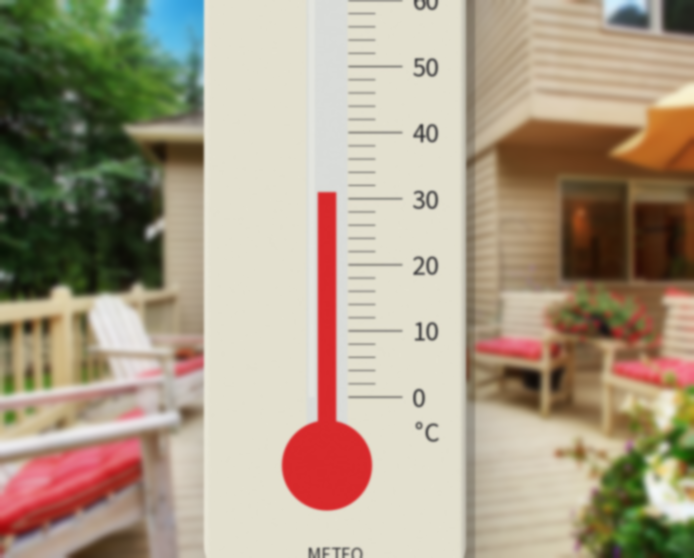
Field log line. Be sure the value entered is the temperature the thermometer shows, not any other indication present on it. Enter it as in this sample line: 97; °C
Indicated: 31; °C
